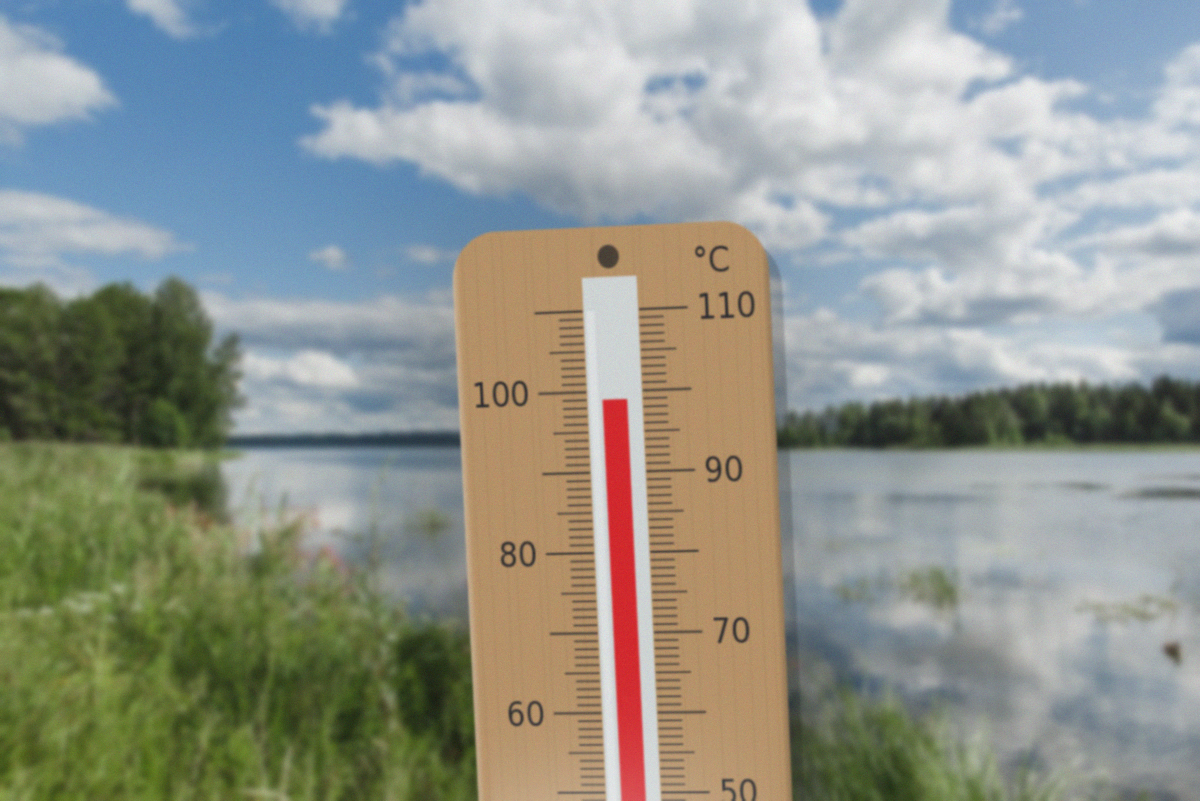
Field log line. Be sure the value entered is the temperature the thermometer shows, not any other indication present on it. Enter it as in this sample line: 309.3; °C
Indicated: 99; °C
